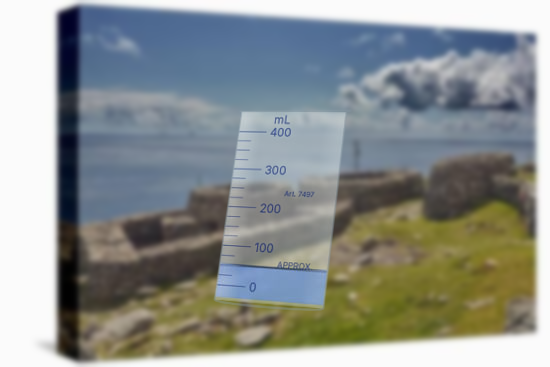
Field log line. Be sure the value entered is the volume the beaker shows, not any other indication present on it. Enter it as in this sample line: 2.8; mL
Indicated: 50; mL
